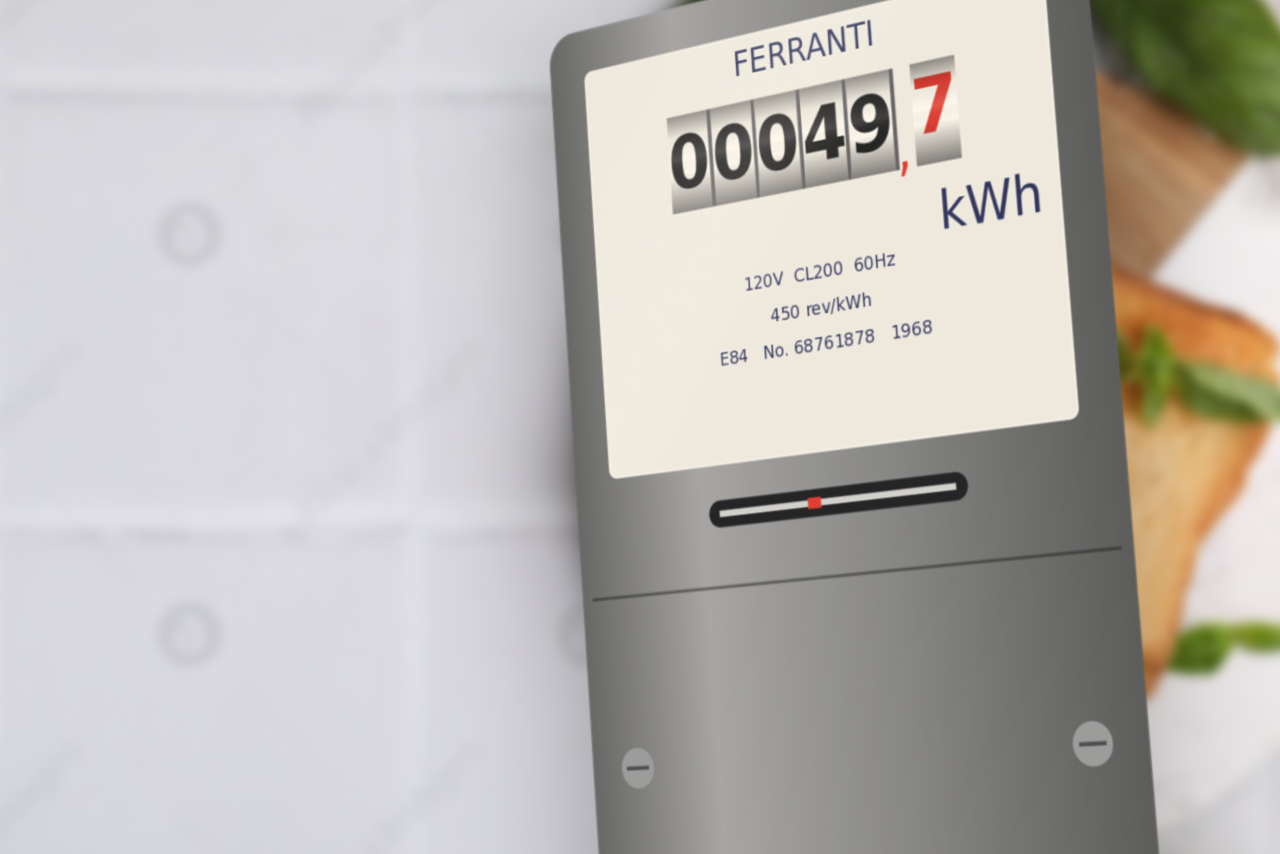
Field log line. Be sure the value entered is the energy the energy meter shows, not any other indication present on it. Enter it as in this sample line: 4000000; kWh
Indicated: 49.7; kWh
